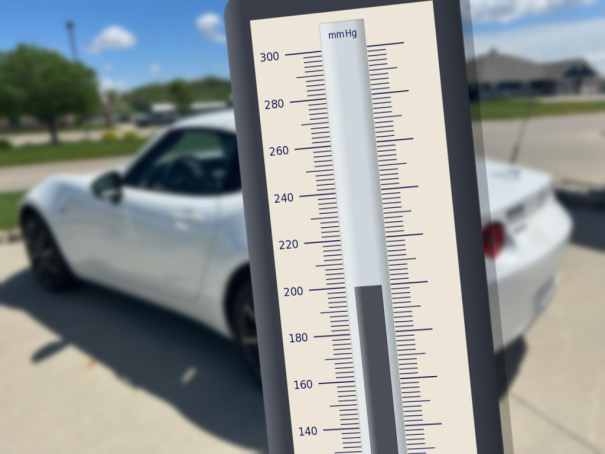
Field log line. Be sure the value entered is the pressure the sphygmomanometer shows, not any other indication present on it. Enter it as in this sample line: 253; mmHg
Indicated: 200; mmHg
